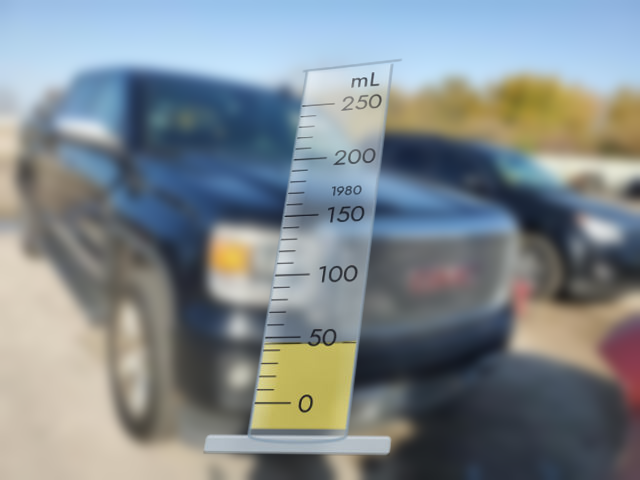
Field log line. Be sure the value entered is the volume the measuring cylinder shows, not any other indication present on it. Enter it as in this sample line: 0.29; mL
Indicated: 45; mL
